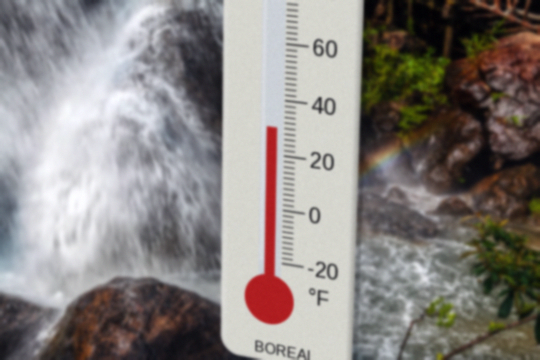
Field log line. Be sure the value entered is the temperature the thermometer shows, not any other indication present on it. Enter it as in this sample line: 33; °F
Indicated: 30; °F
